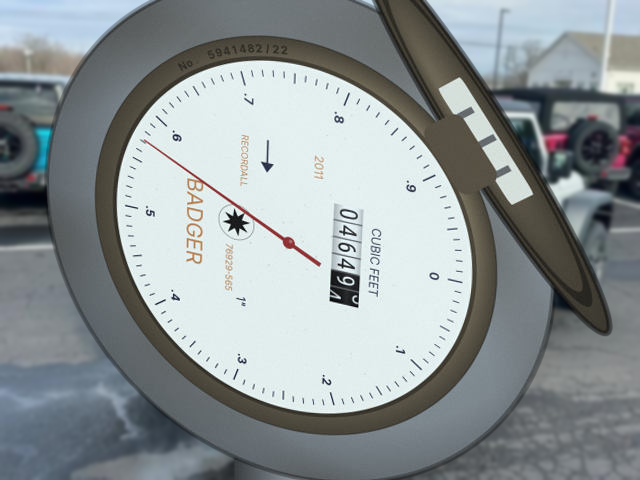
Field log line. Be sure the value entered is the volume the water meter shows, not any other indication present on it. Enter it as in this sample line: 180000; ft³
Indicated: 46493.57; ft³
